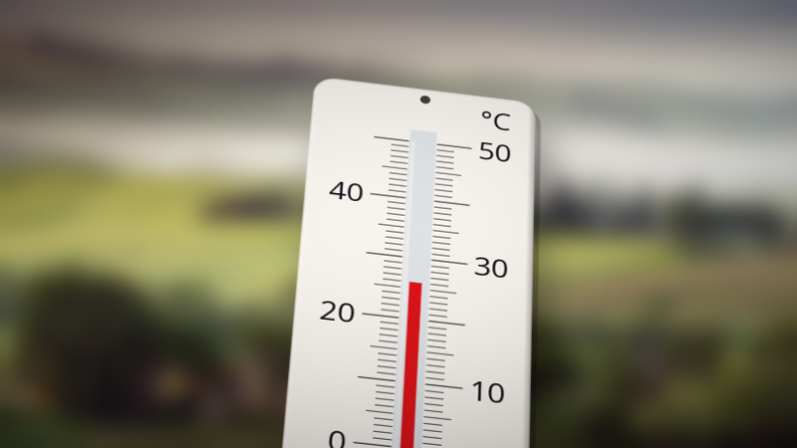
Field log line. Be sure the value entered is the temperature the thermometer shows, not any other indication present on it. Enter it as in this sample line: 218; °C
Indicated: 26; °C
